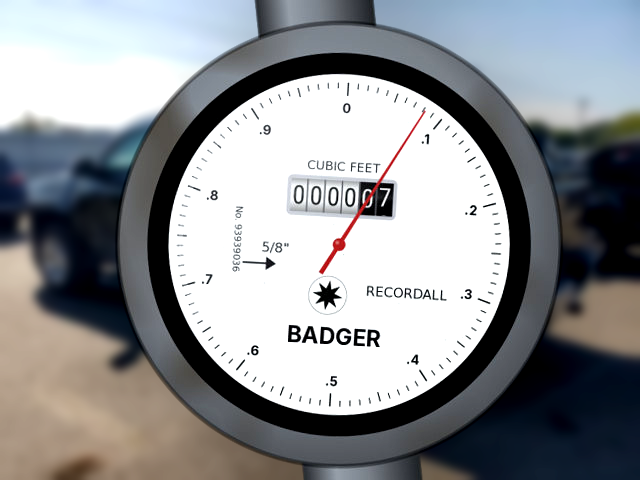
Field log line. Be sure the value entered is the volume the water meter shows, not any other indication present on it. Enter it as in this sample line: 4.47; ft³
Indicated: 7.08; ft³
